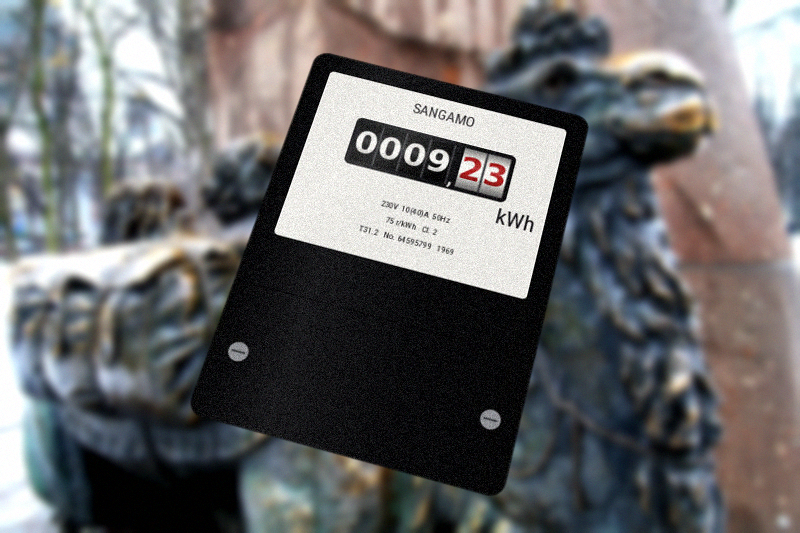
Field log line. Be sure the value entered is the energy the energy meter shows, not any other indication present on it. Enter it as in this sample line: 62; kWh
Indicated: 9.23; kWh
